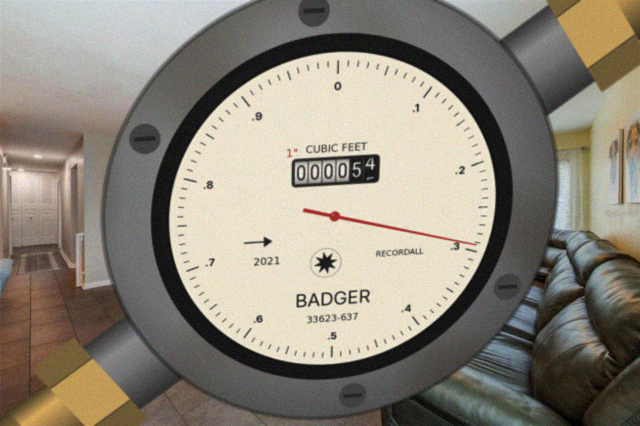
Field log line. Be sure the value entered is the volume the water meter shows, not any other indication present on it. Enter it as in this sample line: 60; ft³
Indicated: 54.29; ft³
